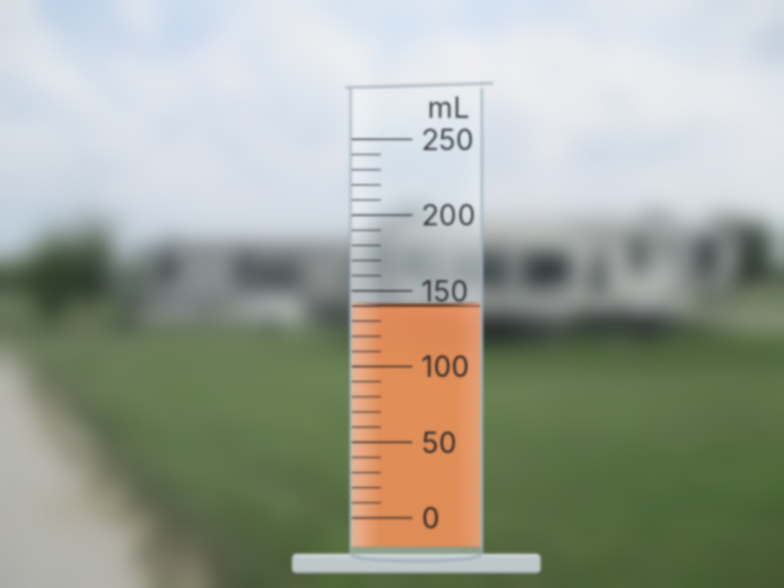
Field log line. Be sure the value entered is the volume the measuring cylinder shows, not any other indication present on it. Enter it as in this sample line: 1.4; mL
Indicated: 140; mL
